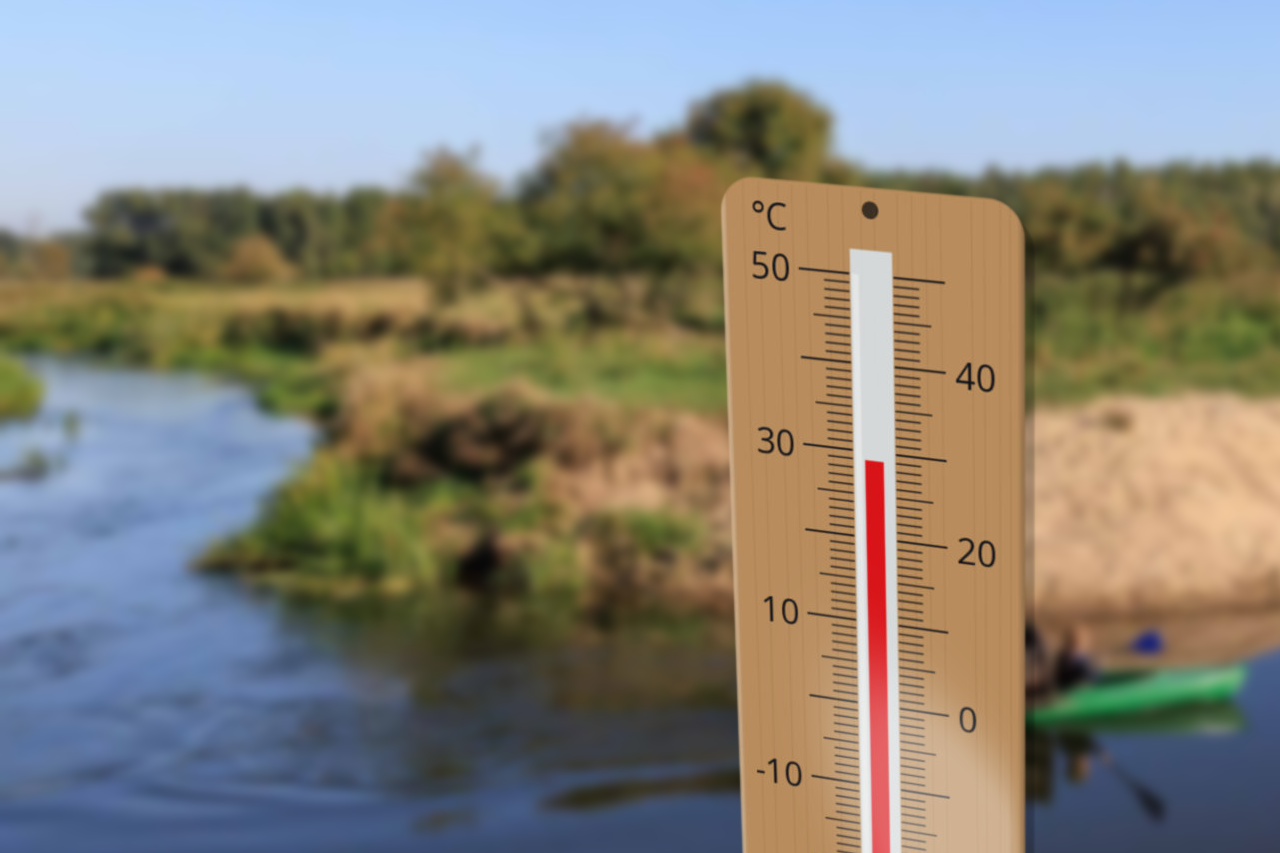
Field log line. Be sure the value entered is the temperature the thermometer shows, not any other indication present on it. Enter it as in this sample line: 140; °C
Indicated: 29; °C
